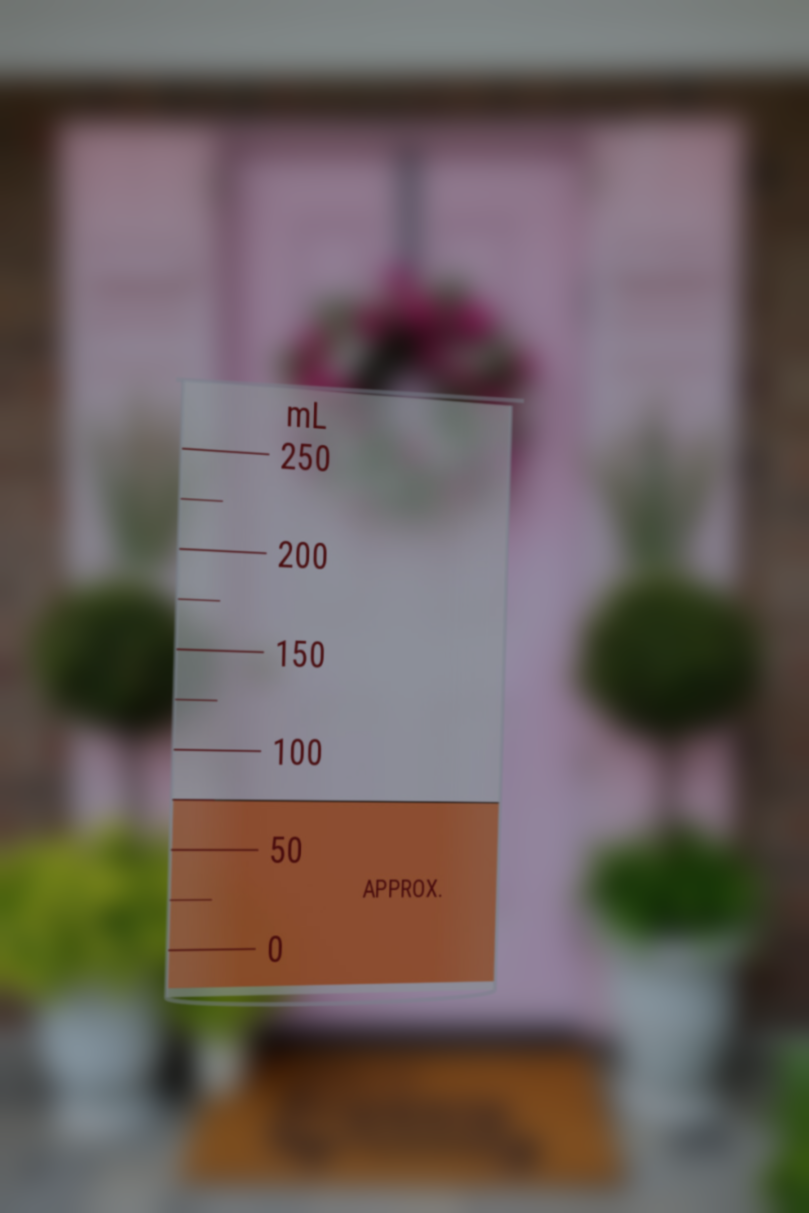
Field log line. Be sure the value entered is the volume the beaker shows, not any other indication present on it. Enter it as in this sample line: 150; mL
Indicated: 75; mL
